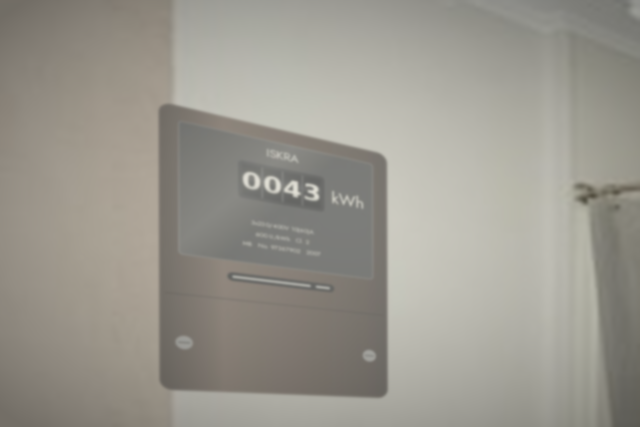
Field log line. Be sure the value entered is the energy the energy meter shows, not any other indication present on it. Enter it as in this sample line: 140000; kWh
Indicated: 43; kWh
